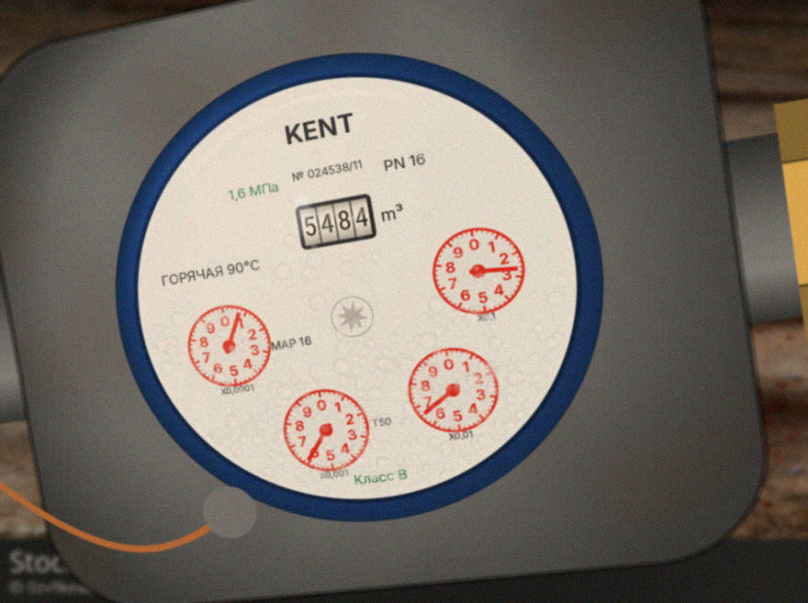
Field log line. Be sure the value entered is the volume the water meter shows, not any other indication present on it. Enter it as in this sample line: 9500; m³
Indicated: 5484.2660; m³
